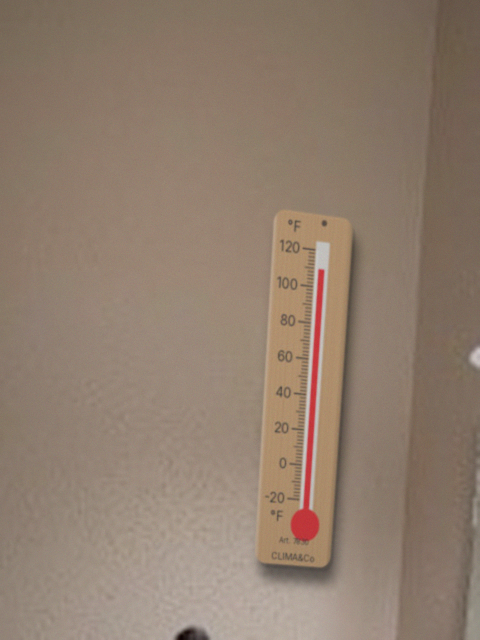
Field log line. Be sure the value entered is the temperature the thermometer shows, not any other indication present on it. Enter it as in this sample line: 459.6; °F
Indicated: 110; °F
